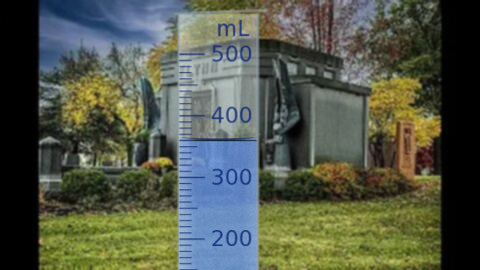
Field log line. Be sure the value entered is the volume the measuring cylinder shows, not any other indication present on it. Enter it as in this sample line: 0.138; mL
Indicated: 360; mL
